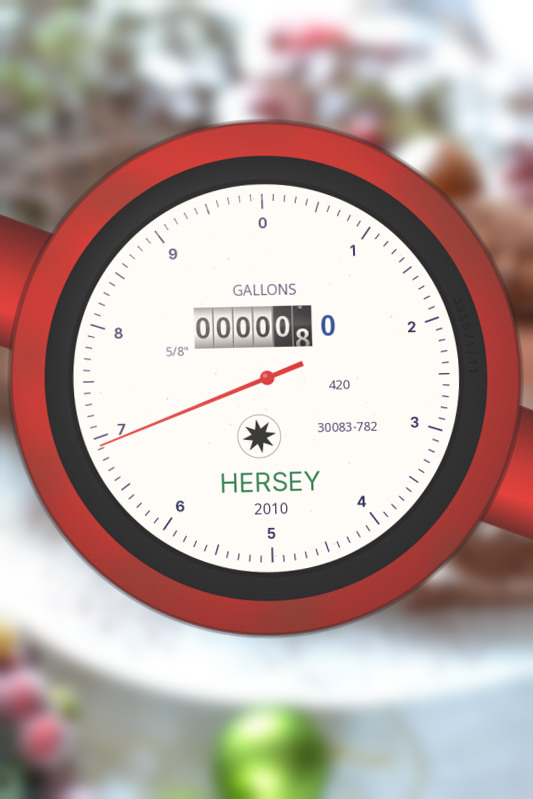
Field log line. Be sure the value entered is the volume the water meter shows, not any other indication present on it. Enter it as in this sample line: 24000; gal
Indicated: 76.9; gal
